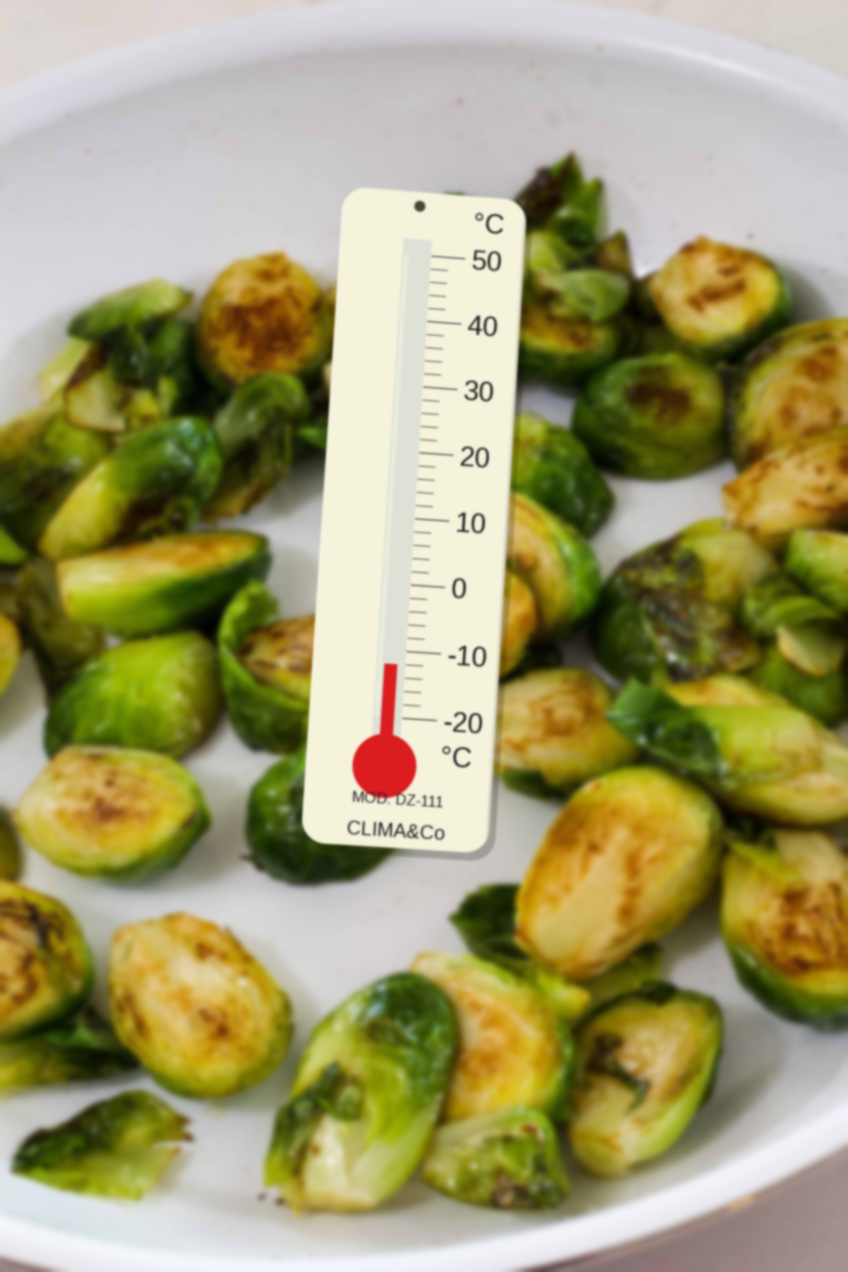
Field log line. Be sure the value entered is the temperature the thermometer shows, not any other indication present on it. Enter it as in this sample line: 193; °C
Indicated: -12; °C
